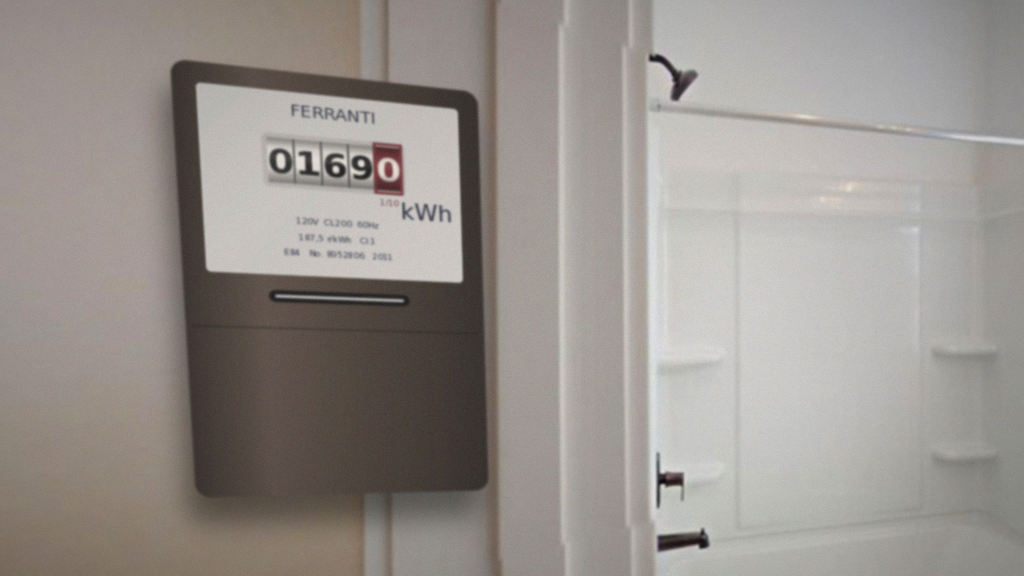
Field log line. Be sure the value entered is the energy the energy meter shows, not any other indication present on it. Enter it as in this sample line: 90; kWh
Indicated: 169.0; kWh
